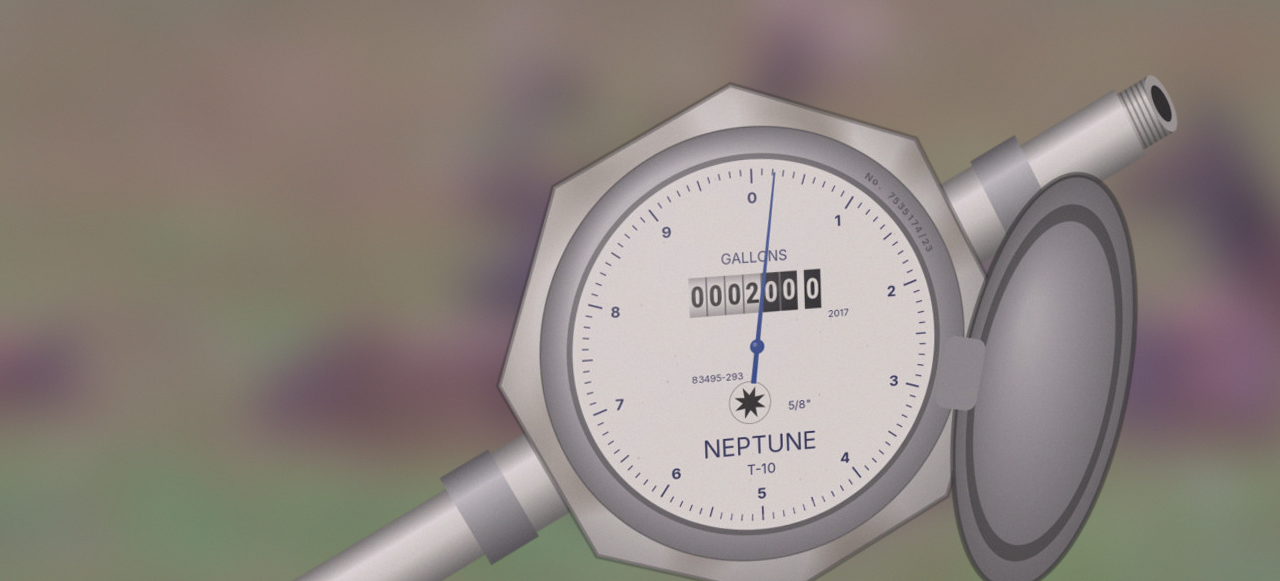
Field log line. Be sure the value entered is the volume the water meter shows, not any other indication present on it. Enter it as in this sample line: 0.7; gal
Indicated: 2000.2; gal
